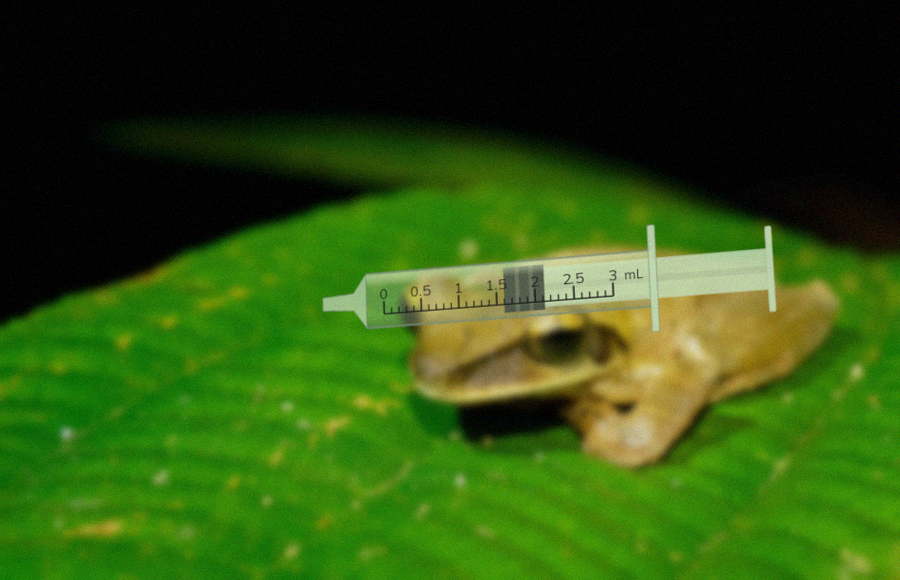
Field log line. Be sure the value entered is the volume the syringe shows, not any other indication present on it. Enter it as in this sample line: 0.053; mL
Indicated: 1.6; mL
